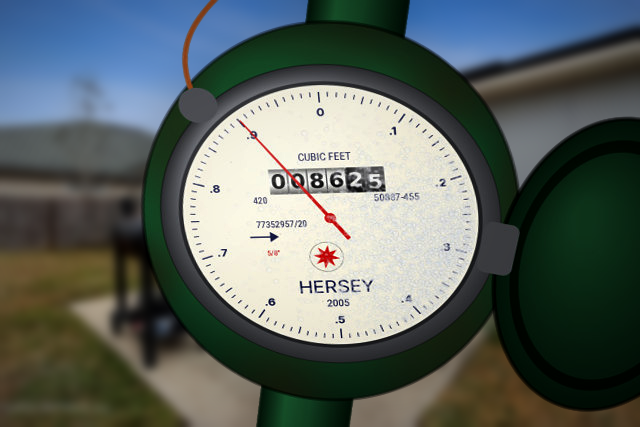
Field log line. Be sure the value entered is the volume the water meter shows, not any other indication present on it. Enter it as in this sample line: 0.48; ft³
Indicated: 8624.90; ft³
